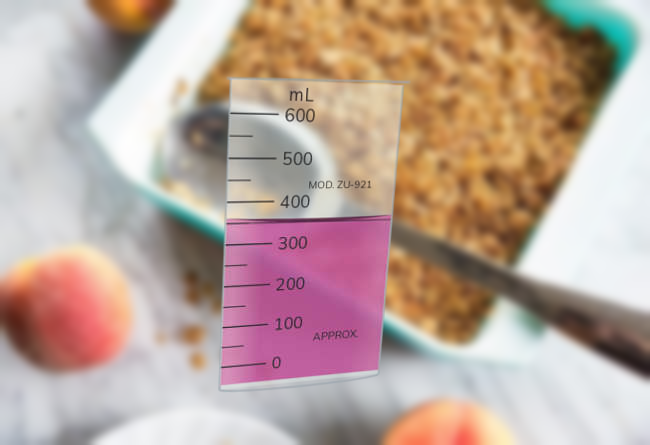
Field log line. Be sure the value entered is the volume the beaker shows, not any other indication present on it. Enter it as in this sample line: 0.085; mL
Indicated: 350; mL
